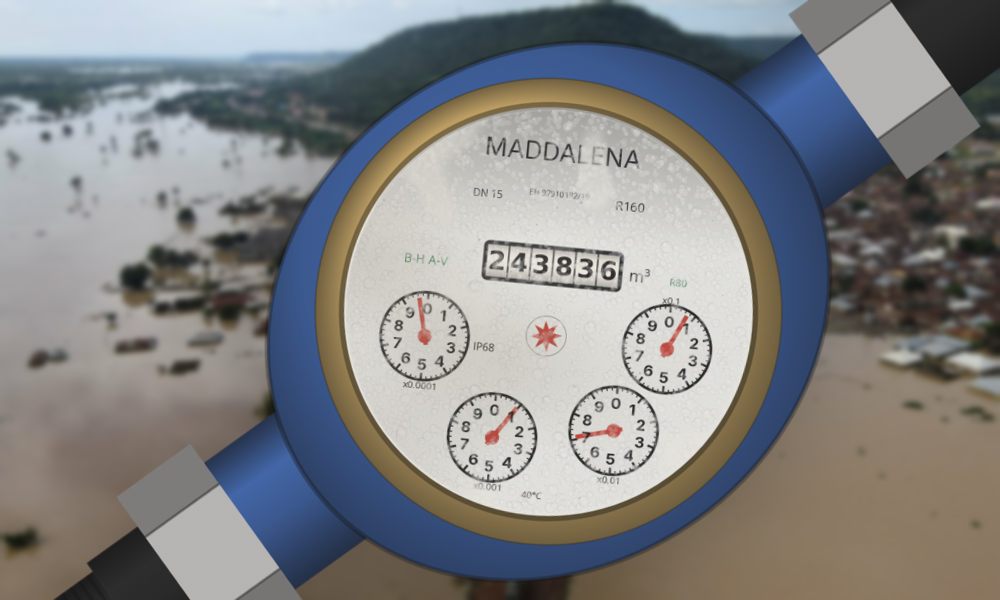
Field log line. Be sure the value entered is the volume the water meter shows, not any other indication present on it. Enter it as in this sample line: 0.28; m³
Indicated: 243836.0709; m³
